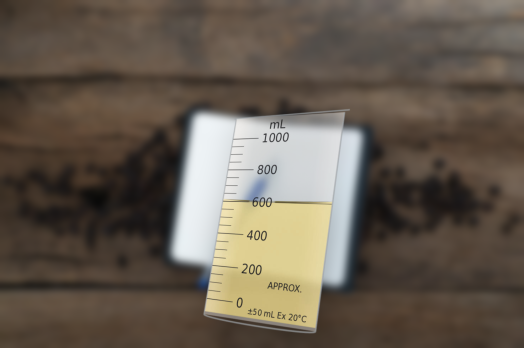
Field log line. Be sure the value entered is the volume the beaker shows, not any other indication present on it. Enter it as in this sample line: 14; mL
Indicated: 600; mL
